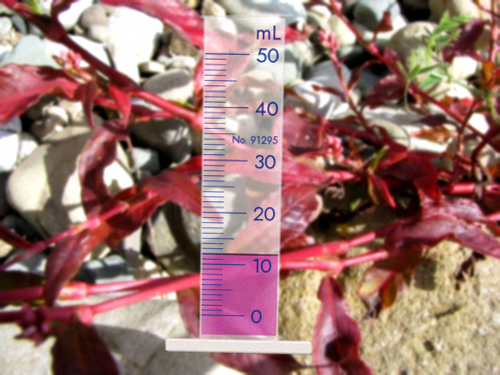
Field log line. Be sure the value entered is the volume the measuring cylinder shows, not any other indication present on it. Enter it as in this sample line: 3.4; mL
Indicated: 12; mL
